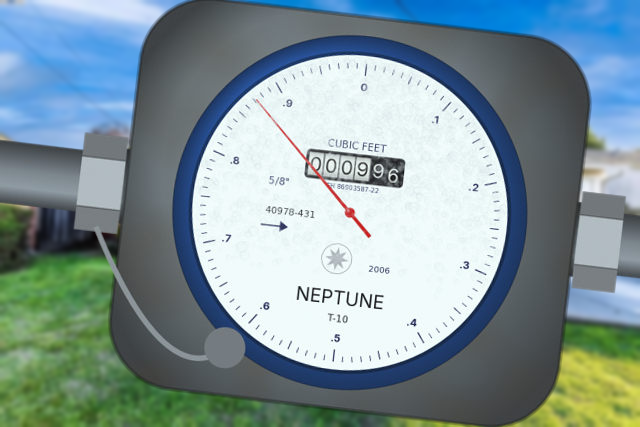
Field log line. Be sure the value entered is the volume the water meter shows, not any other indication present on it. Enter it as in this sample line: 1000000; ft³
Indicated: 995.87; ft³
